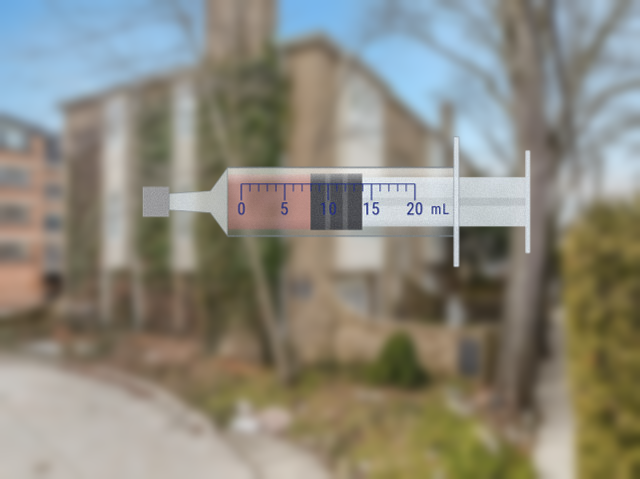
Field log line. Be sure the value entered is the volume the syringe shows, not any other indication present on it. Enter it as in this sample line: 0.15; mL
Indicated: 8; mL
